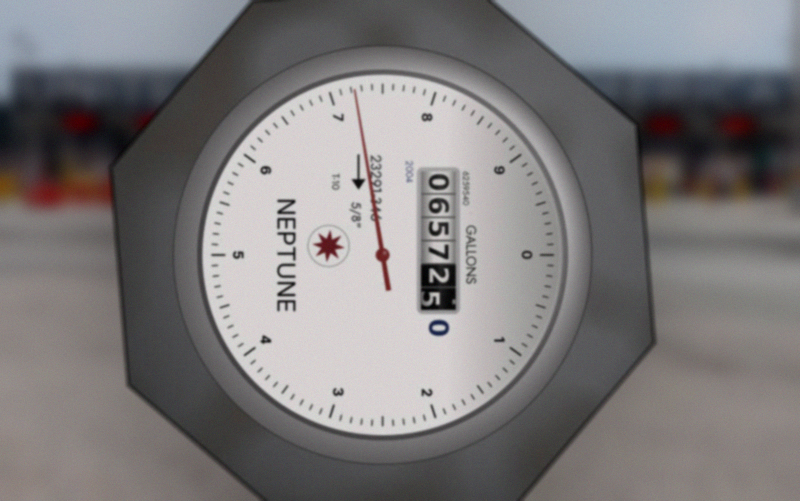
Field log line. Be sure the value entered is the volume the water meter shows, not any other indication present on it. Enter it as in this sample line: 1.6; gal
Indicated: 657247.2; gal
